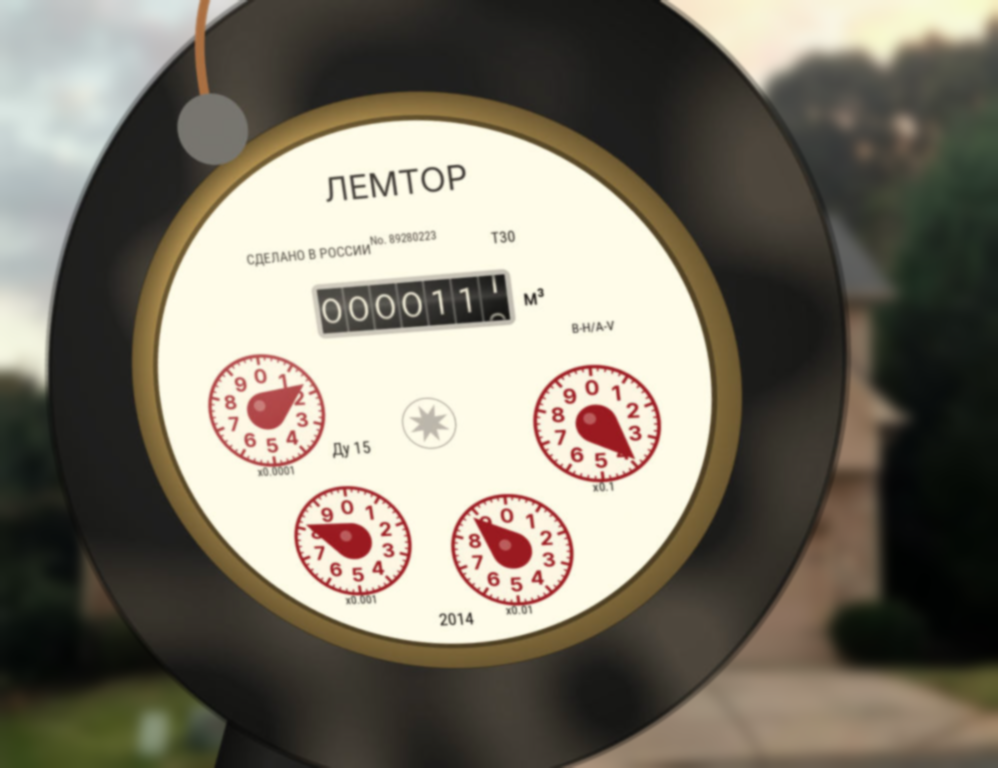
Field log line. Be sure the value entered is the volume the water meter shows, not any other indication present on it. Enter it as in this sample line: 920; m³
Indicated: 111.3881; m³
